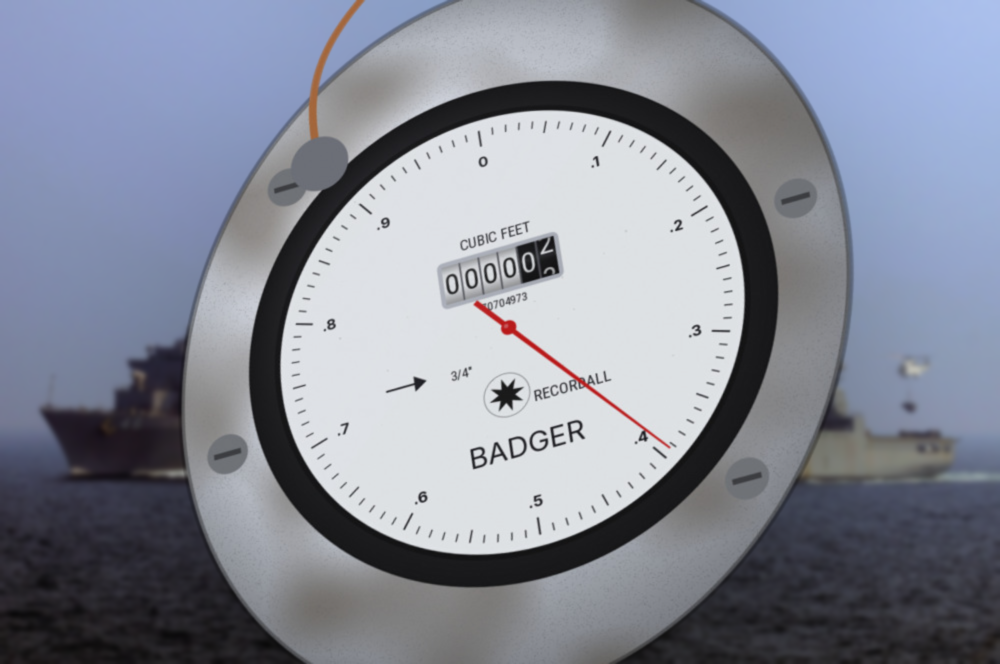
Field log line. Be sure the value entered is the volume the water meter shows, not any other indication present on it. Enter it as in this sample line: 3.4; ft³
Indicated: 2.39; ft³
